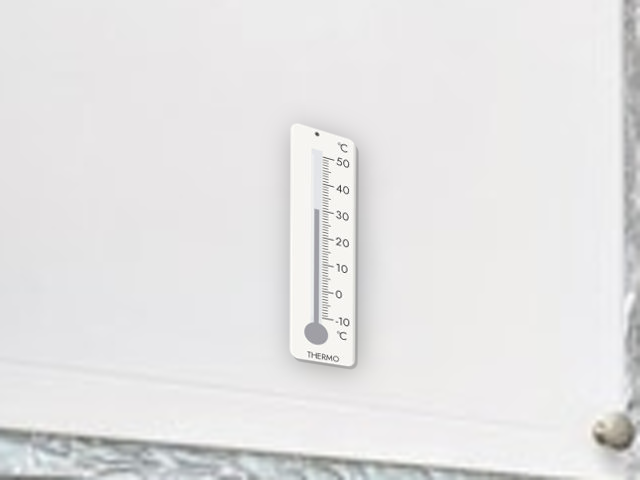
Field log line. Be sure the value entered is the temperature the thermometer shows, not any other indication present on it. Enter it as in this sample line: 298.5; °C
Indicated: 30; °C
